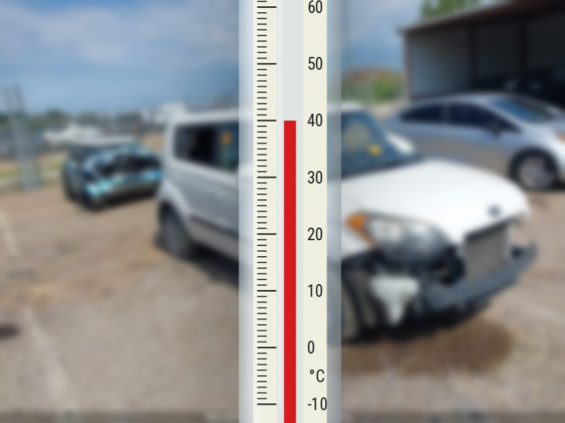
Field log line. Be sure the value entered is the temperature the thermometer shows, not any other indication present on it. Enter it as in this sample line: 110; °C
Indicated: 40; °C
